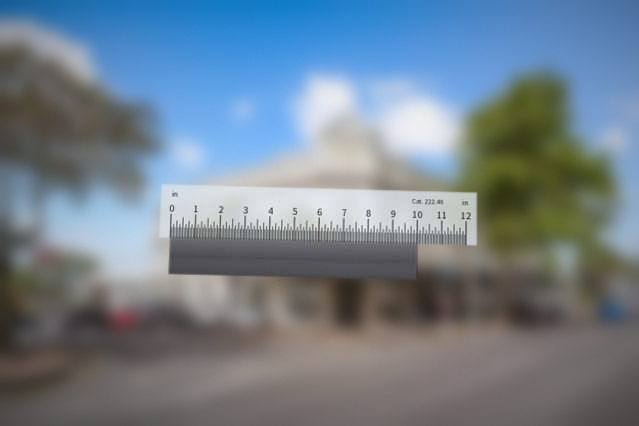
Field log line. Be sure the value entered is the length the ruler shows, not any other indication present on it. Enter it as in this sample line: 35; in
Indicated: 10; in
